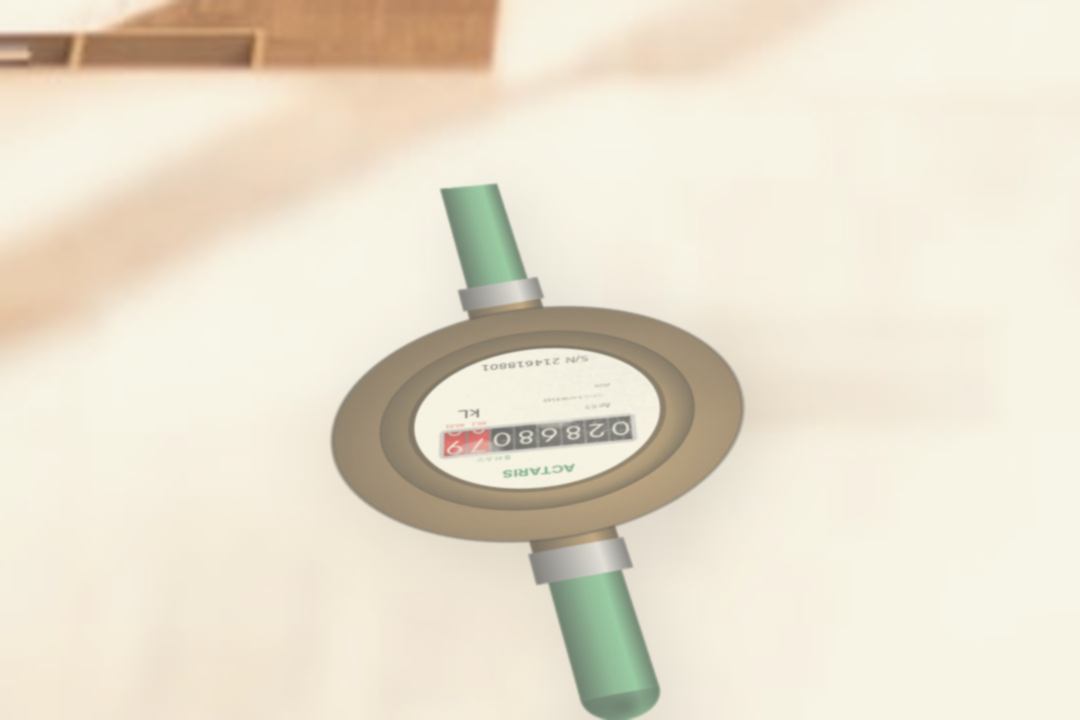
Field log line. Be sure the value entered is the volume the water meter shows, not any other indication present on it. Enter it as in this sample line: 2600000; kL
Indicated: 28680.79; kL
